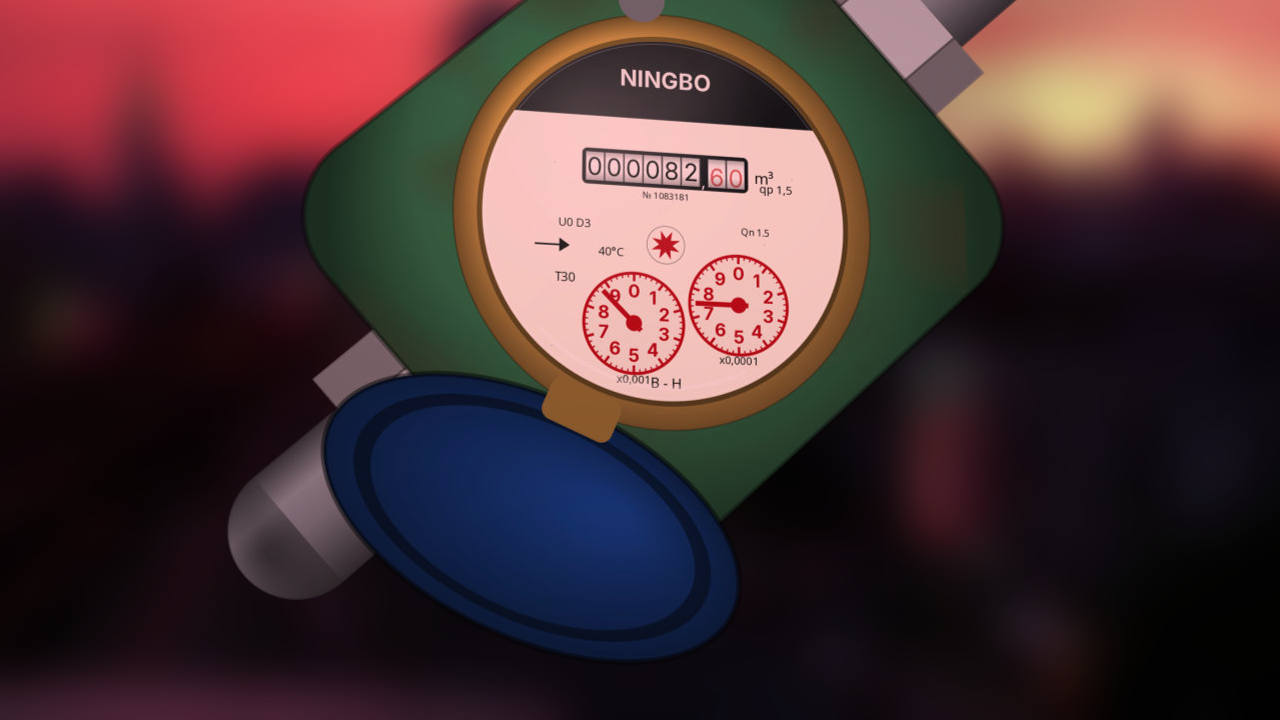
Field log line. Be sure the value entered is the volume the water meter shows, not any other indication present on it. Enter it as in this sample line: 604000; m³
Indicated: 82.5987; m³
